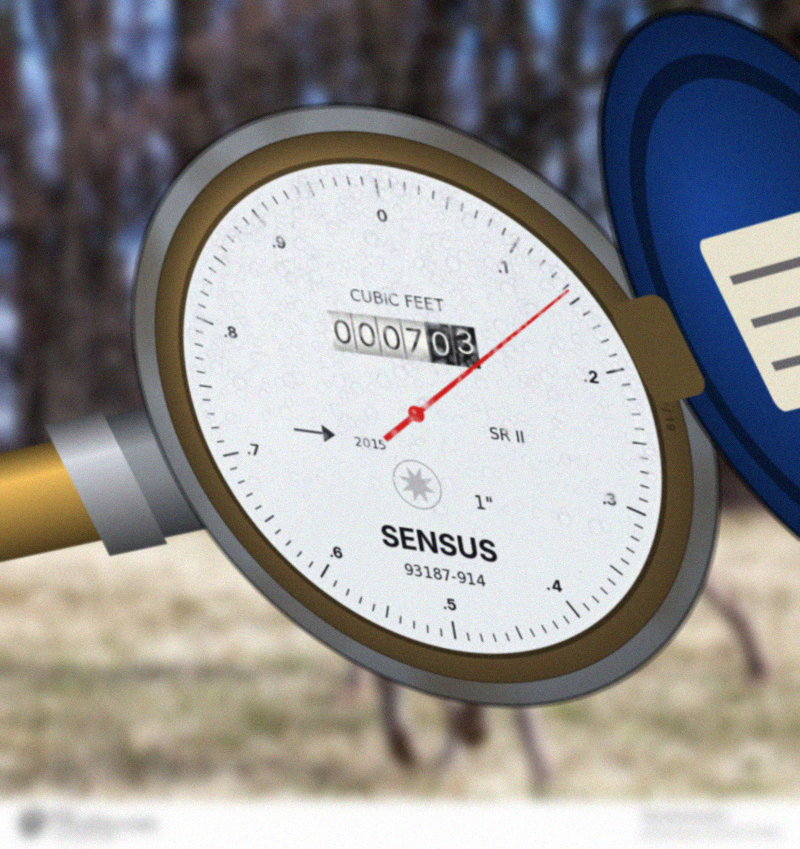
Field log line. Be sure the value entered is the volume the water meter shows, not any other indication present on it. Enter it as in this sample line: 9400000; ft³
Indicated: 703.14; ft³
